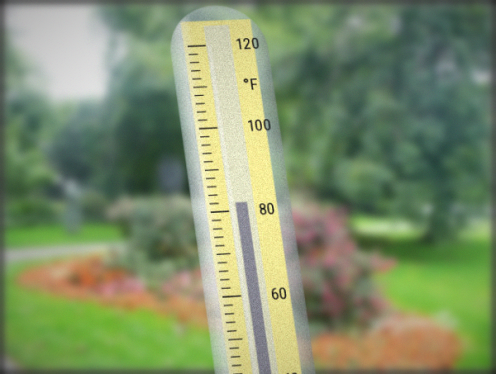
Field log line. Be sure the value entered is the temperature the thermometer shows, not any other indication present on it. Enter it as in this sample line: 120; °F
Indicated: 82; °F
